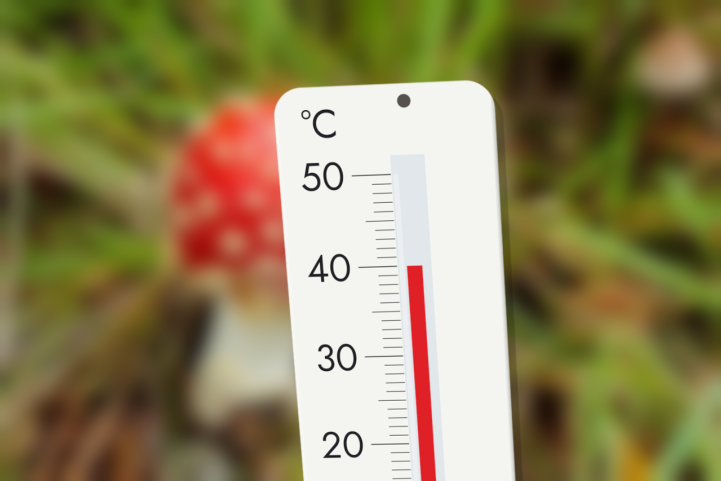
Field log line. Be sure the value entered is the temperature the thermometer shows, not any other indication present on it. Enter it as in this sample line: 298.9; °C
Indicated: 40; °C
